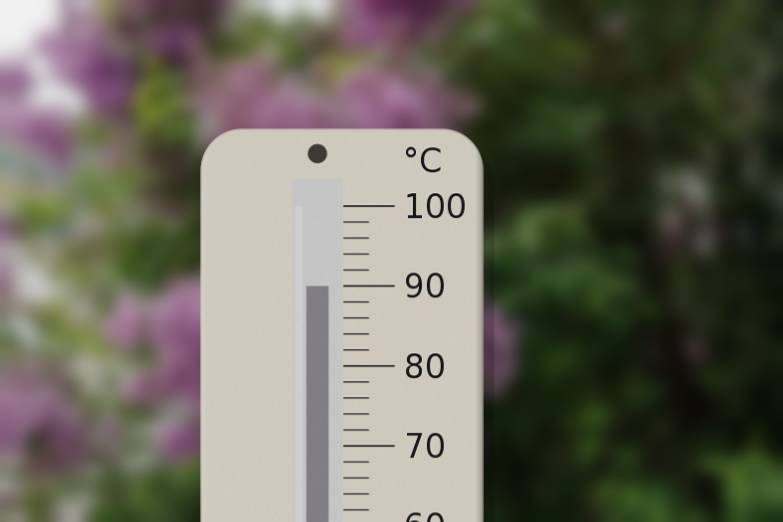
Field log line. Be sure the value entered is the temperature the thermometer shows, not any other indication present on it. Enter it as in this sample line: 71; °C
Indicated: 90; °C
